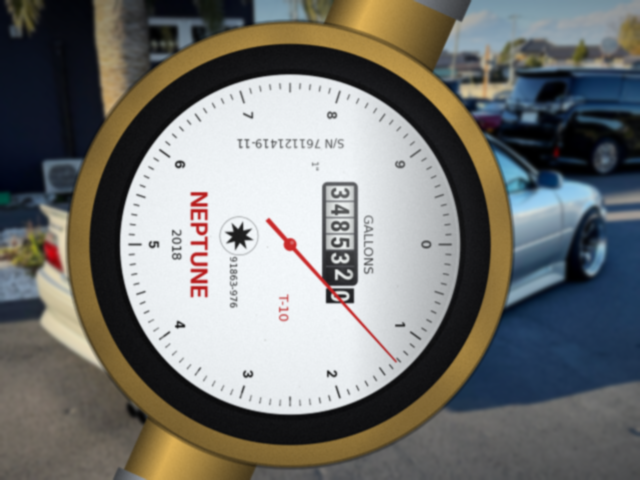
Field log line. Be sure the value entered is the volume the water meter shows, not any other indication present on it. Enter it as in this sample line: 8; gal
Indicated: 3485321.3; gal
